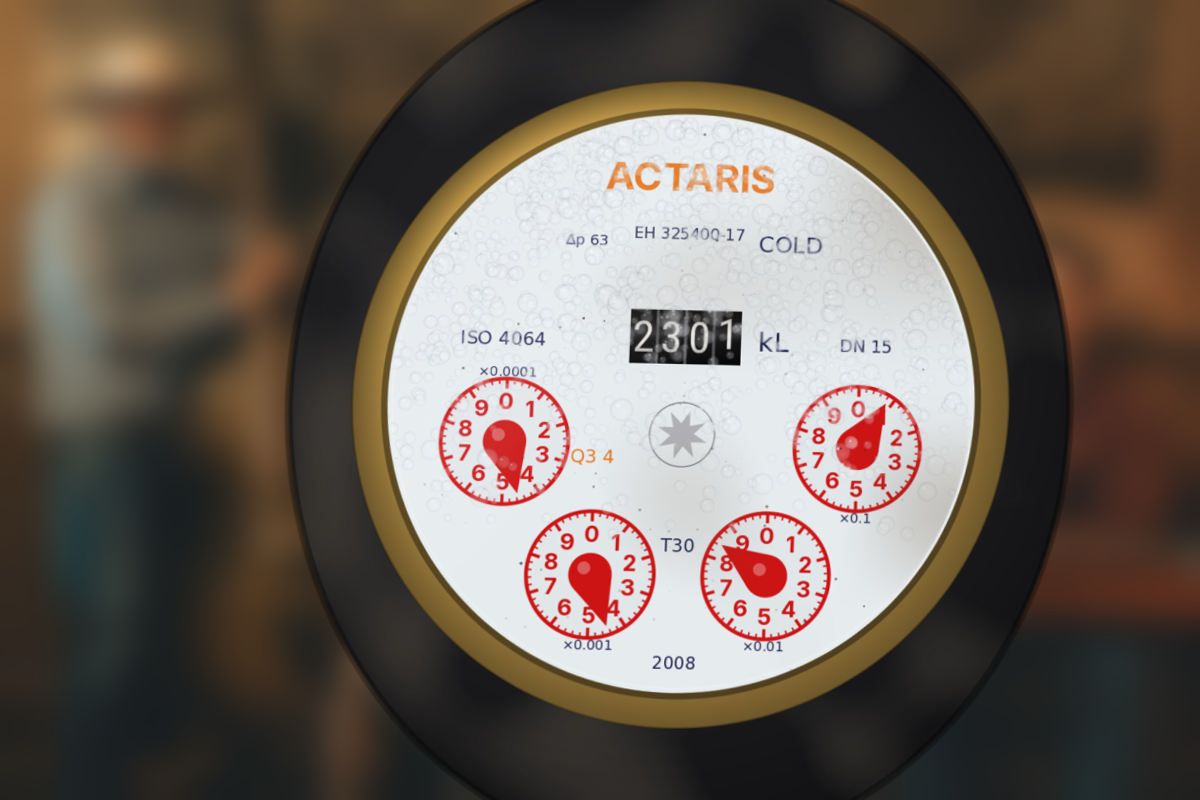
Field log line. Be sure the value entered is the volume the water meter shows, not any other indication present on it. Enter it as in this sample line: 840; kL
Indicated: 2301.0844; kL
